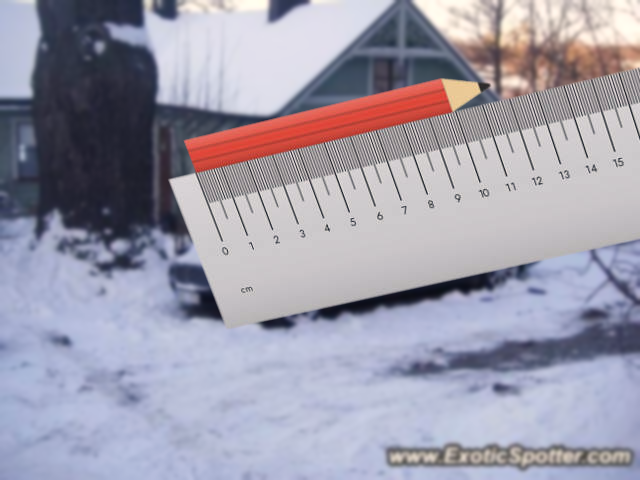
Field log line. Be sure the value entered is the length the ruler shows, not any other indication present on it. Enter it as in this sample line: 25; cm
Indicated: 11.5; cm
